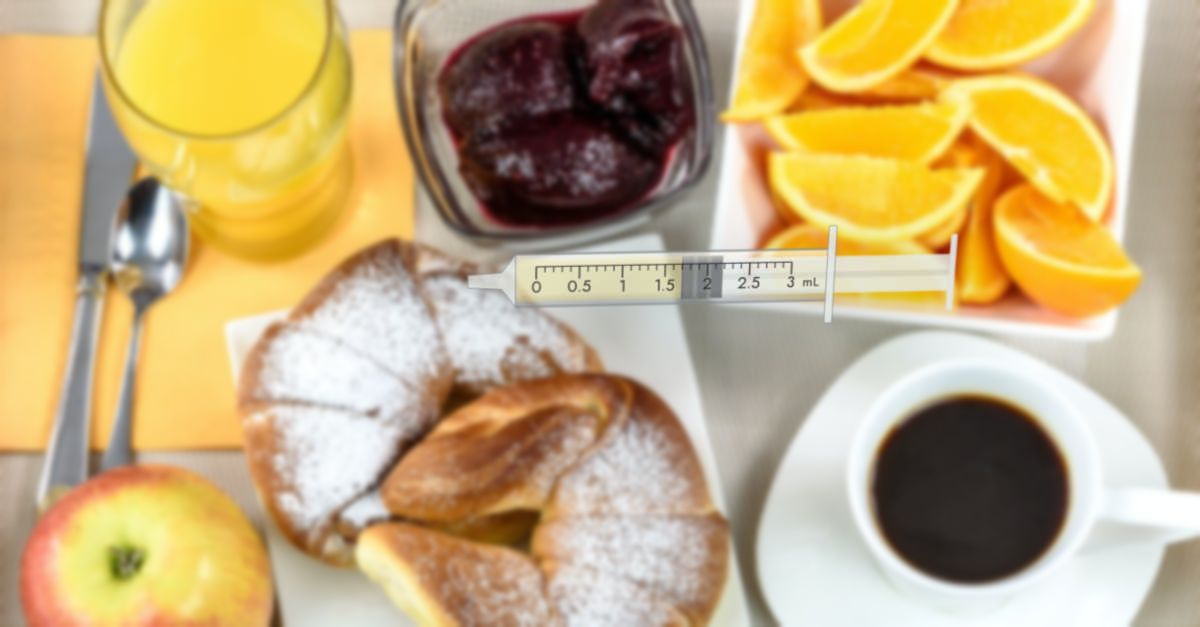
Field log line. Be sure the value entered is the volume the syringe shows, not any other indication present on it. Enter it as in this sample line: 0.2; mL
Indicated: 1.7; mL
